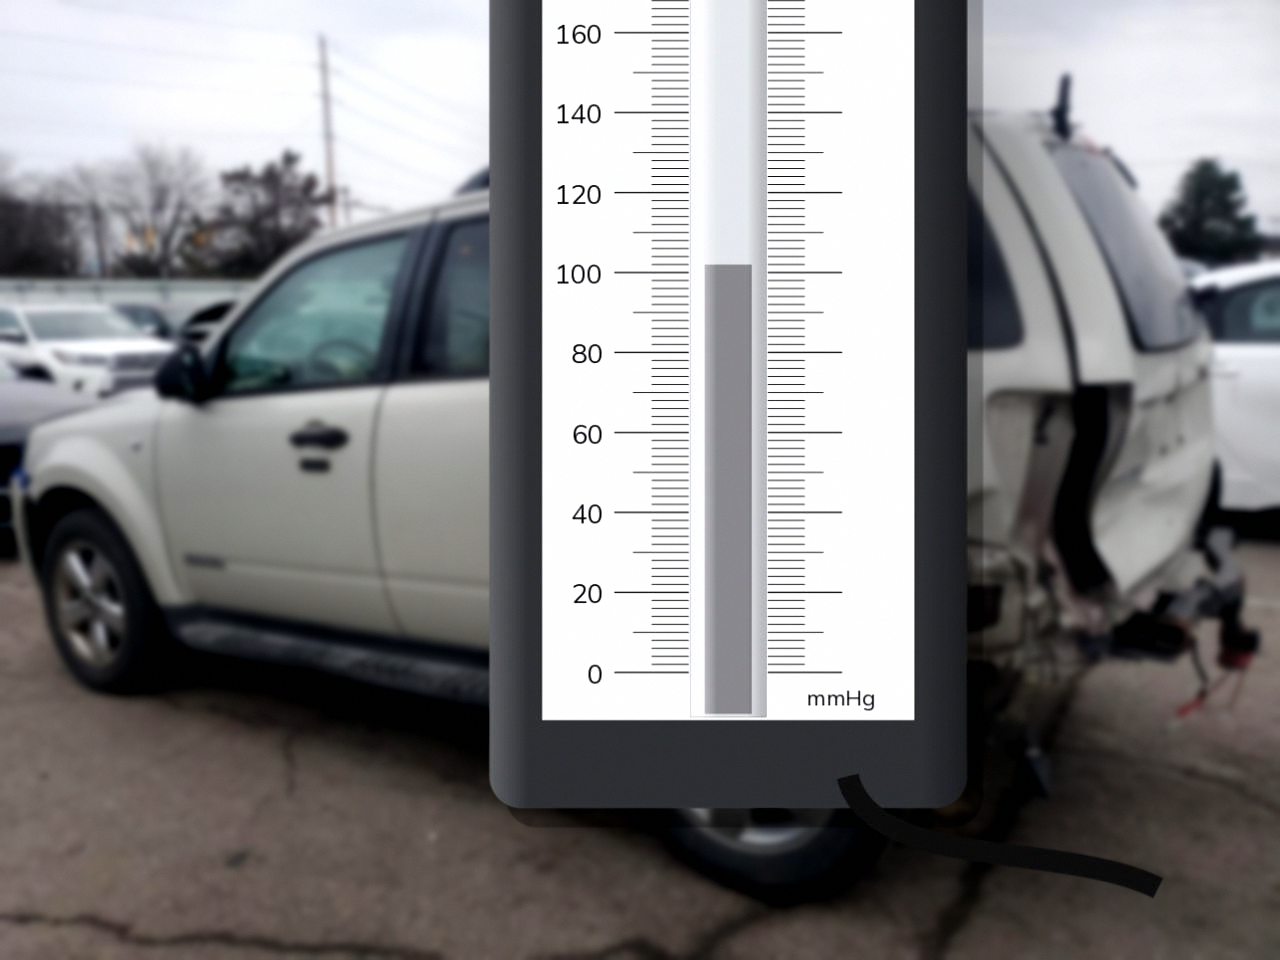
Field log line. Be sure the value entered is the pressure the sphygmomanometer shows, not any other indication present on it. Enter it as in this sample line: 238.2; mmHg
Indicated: 102; mmHg
